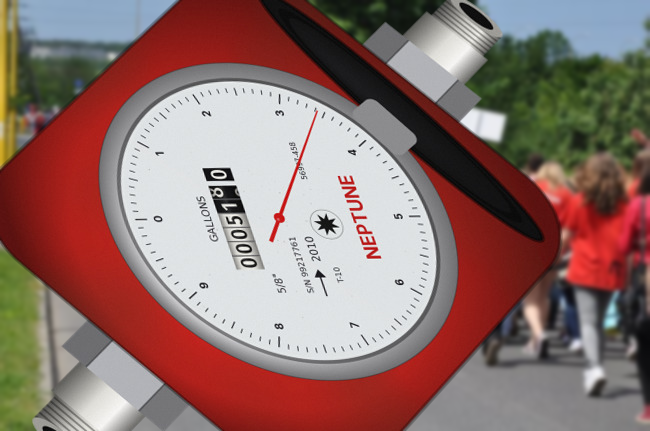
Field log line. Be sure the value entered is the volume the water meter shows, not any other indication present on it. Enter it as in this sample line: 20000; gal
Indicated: 5183.4; gal
